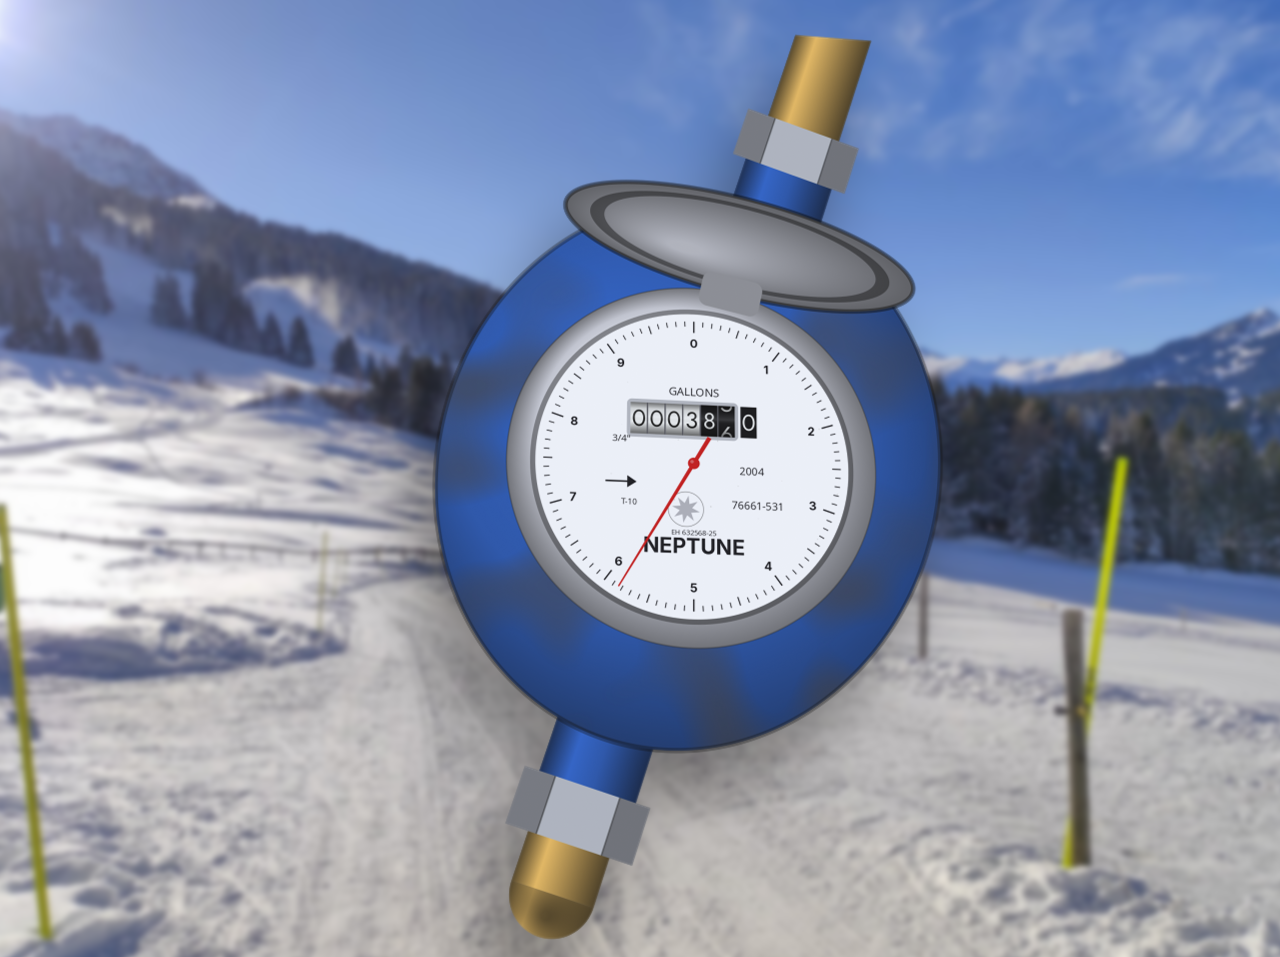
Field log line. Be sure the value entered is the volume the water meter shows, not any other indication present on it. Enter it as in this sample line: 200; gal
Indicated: 3855.8; gal
